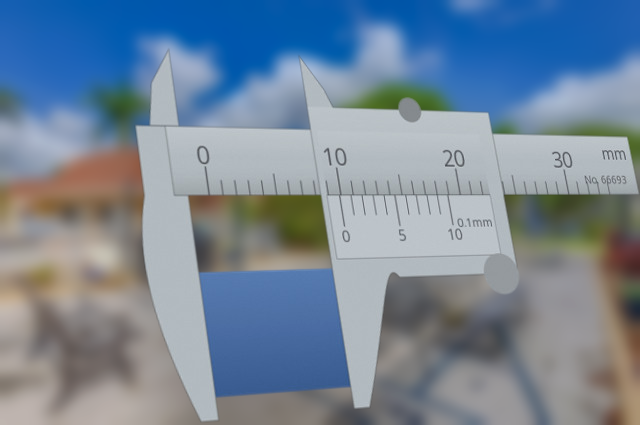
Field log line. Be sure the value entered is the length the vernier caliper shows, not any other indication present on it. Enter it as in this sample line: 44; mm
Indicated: 9.9; mm
